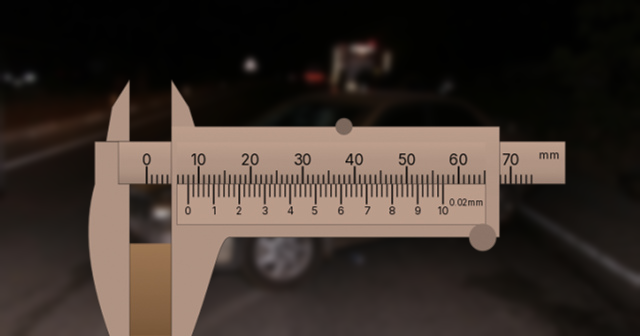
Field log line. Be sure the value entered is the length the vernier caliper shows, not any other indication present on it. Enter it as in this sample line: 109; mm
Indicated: 8.0; mm
